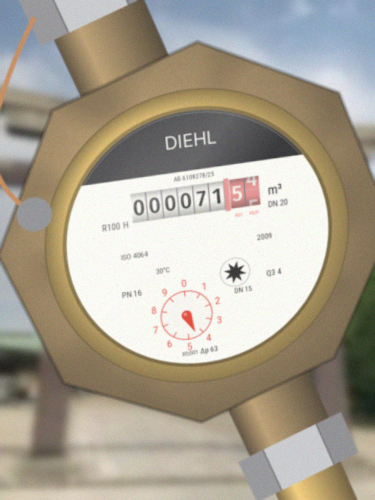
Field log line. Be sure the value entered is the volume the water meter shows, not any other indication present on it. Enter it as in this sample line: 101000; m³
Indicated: 71.544; m³
